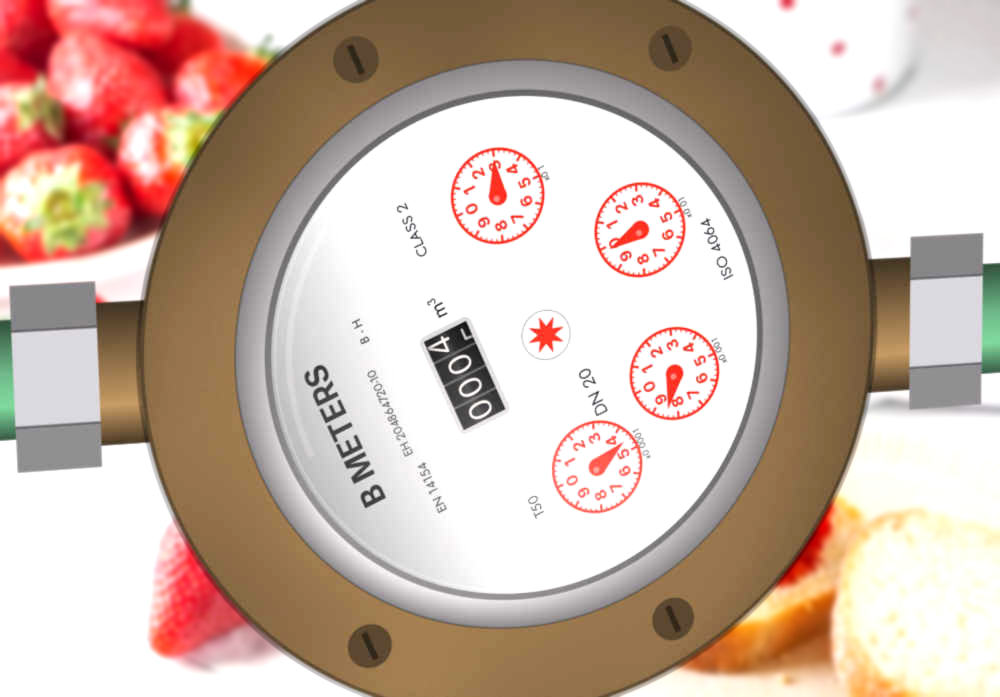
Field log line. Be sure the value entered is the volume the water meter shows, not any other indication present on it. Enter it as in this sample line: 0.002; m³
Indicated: 4.2984; m³
